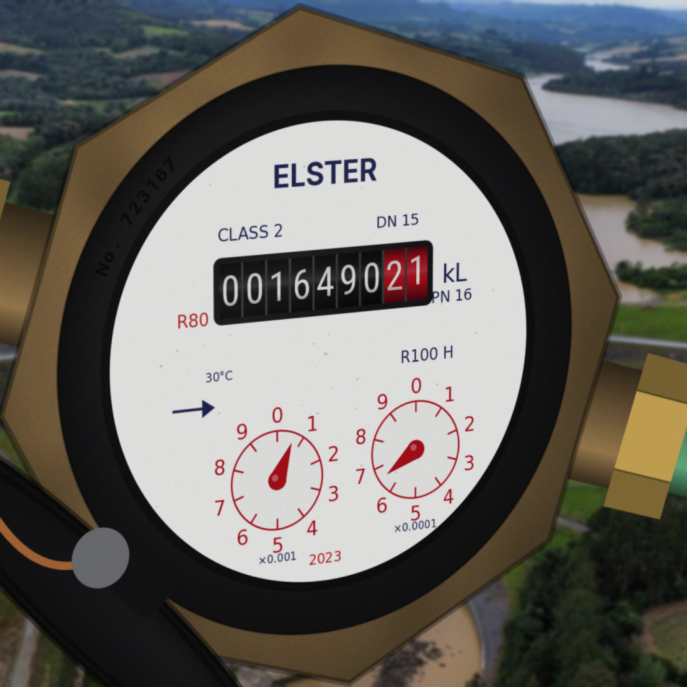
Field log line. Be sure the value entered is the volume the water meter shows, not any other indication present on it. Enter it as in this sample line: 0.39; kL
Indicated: 16490.2106; kL
